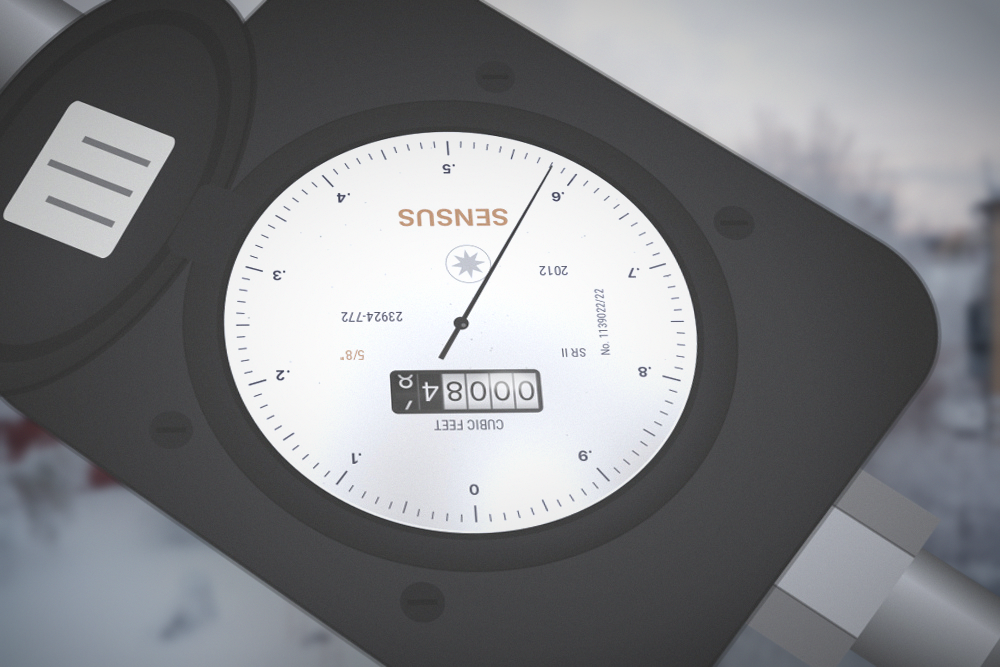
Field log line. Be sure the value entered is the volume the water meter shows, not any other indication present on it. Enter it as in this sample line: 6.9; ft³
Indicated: 847.58; ft³
